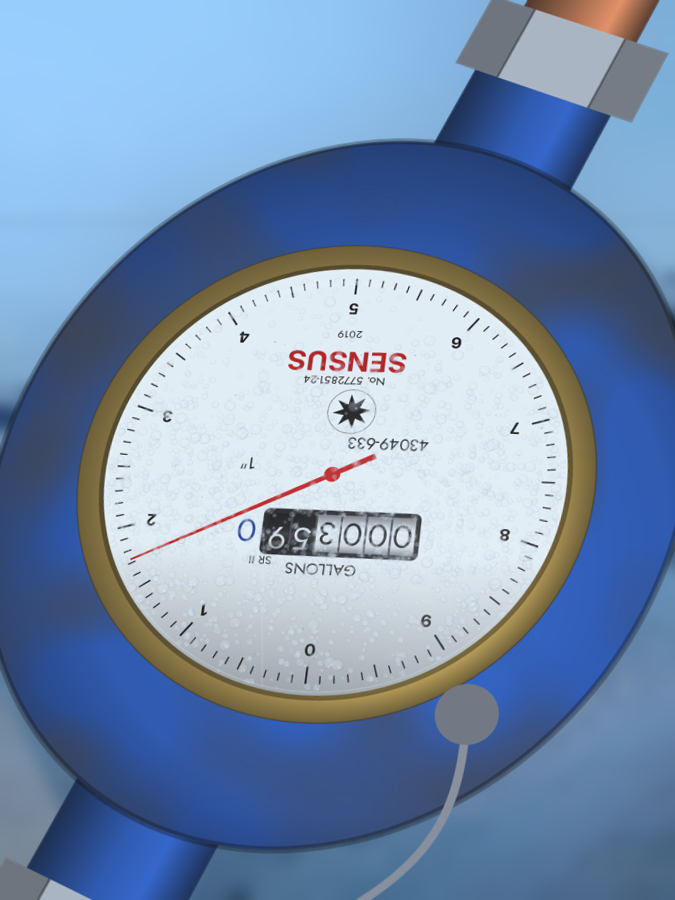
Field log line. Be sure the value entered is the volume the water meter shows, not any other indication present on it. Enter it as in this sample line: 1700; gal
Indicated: 3591.7; gal
